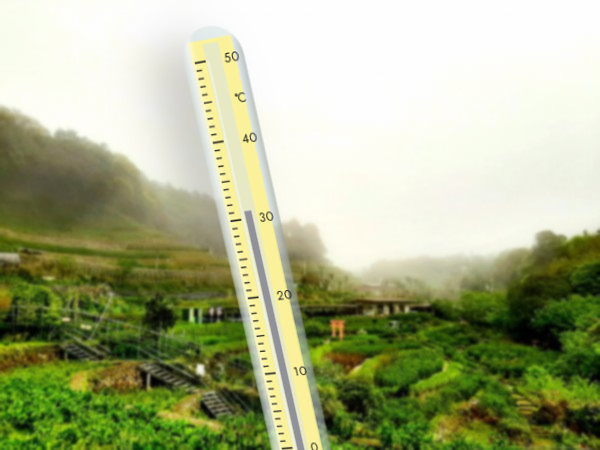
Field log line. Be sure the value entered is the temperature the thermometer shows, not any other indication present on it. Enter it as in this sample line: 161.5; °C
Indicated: 31; °C
